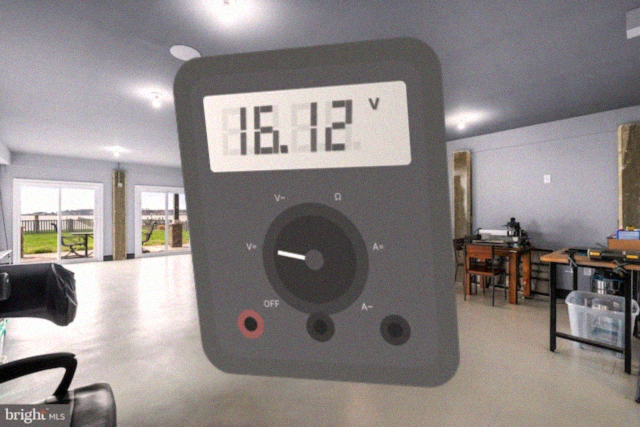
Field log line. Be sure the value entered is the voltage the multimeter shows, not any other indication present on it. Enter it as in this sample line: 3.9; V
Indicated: 16.12; V
